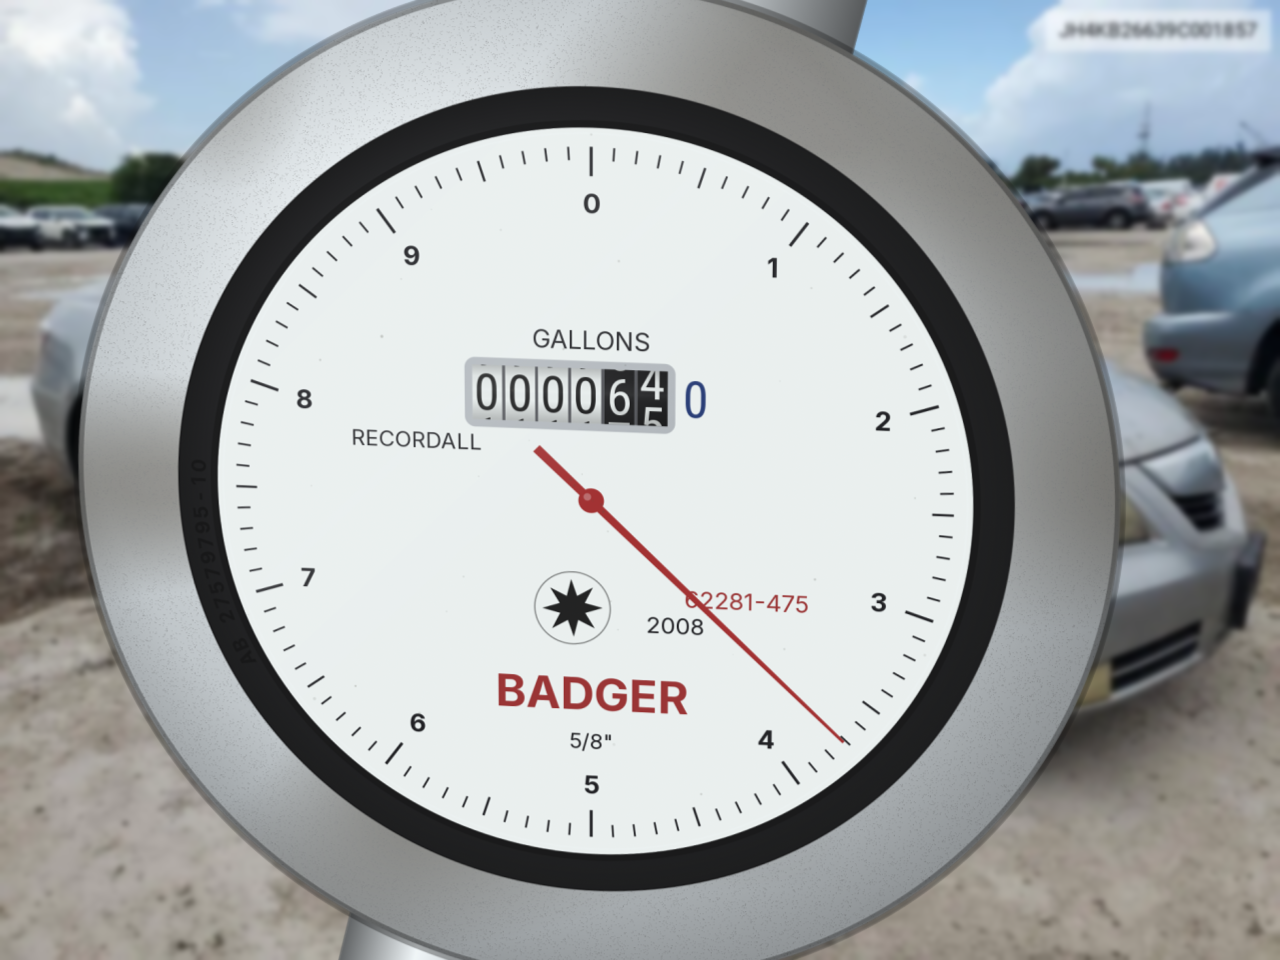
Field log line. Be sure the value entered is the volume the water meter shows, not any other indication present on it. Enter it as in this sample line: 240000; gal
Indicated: 643.7; gal
